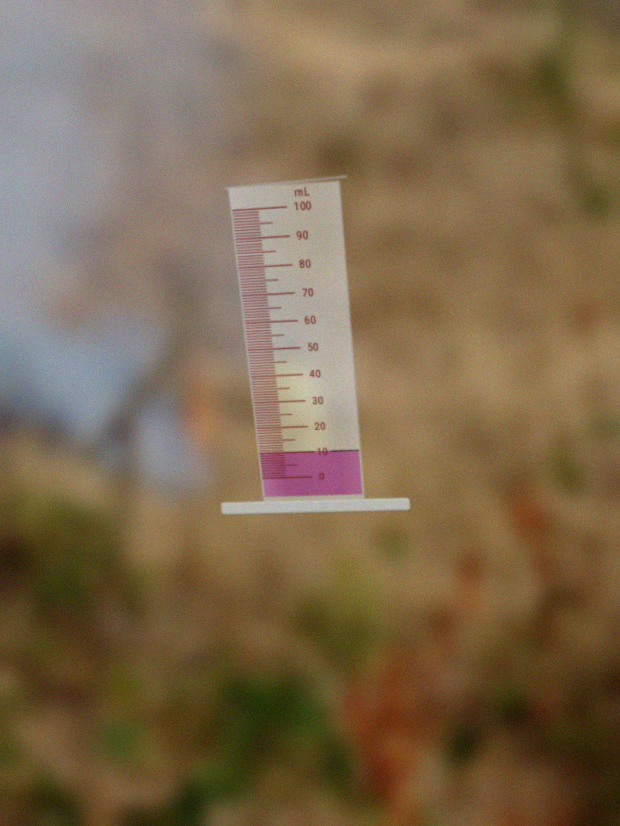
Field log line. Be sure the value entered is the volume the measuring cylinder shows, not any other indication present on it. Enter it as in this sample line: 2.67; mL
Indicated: 10; mL
